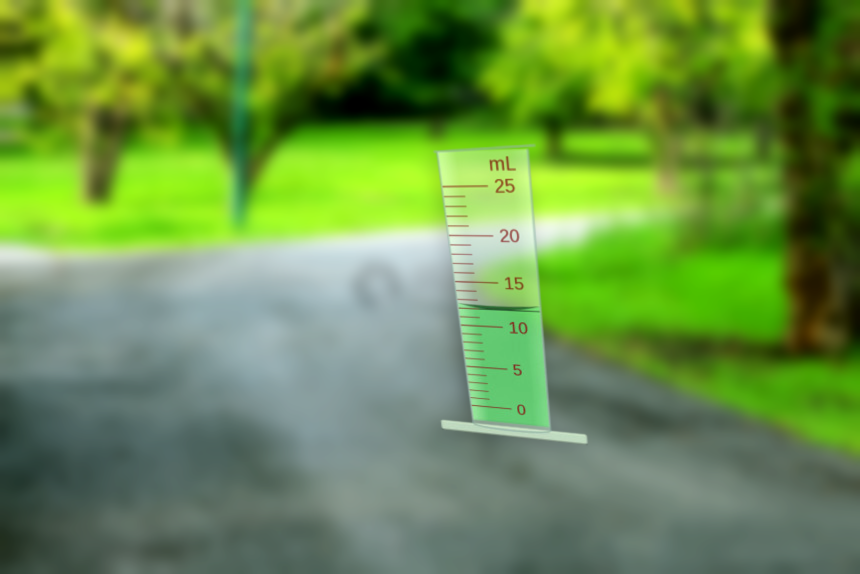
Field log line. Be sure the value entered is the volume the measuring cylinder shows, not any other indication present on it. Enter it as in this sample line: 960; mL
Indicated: 12; mL
